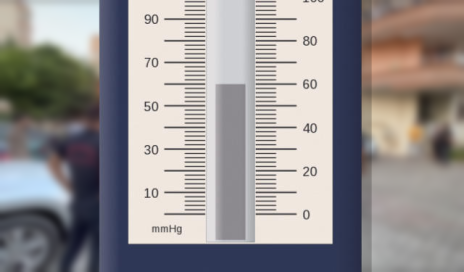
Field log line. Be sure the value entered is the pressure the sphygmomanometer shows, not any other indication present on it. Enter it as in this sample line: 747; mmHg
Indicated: 60; mmHg
